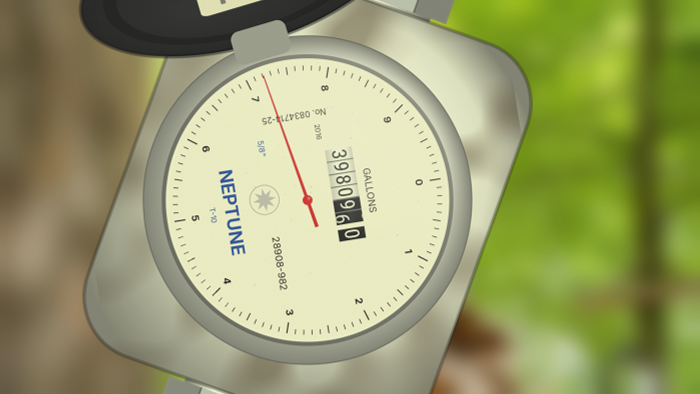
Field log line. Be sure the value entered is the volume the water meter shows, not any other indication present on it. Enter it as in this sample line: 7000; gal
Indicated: 3980957.2; gal
